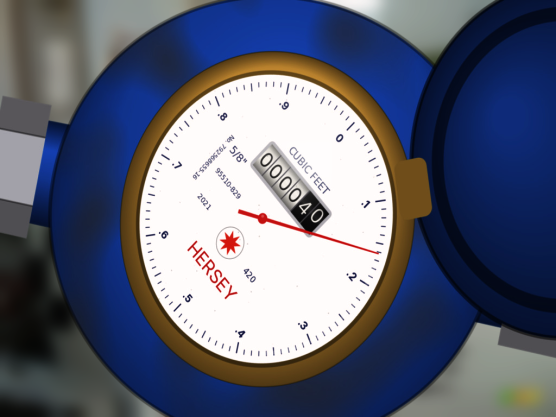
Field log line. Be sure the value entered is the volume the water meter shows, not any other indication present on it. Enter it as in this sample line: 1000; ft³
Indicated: 40.16; ft³
